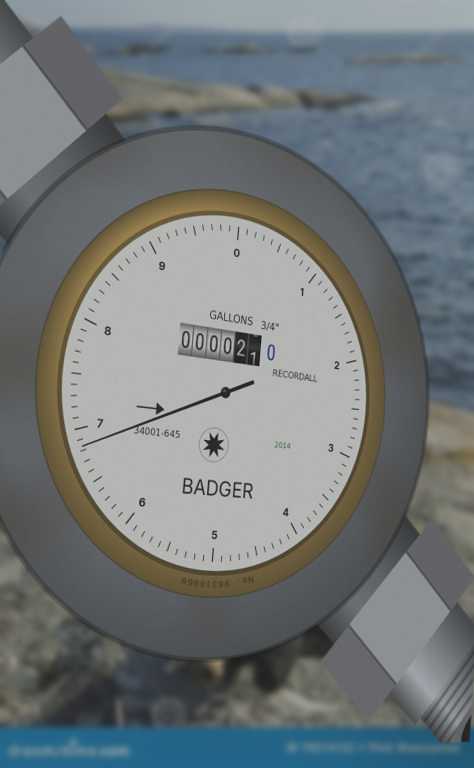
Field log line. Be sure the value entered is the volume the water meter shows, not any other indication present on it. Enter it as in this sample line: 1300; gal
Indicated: 206.8; gal
